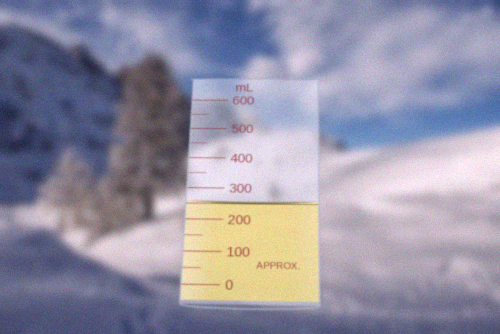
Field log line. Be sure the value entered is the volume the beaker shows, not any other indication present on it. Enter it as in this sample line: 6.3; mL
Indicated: 250; mL
